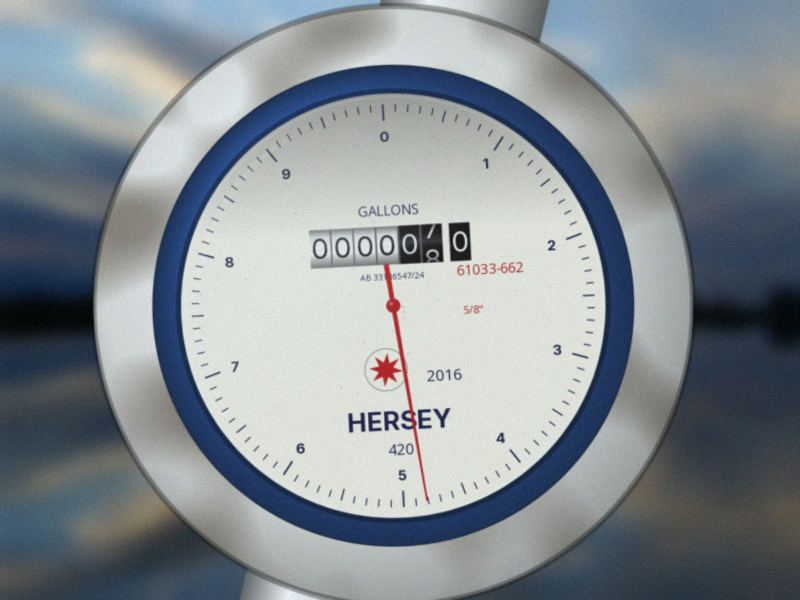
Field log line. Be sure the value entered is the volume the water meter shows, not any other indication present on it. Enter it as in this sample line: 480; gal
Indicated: 74.8; gal
